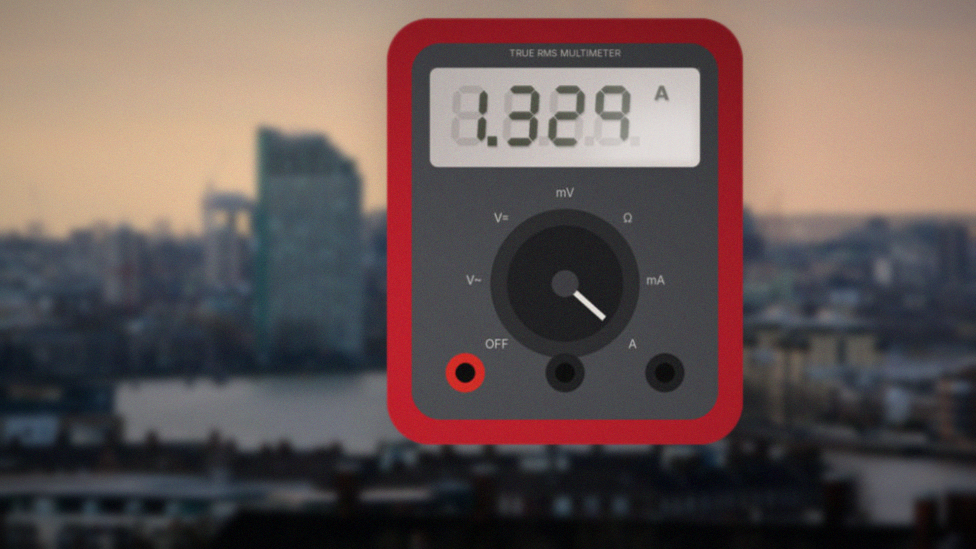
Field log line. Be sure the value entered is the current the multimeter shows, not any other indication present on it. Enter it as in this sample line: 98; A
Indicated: 1.329; A
